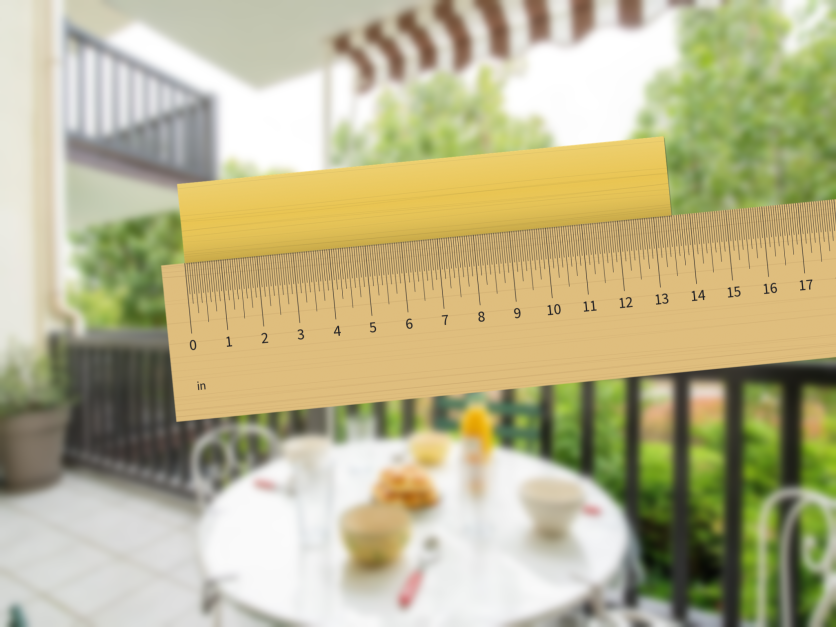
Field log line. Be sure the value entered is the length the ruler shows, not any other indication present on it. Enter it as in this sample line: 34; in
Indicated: 13.5; in
